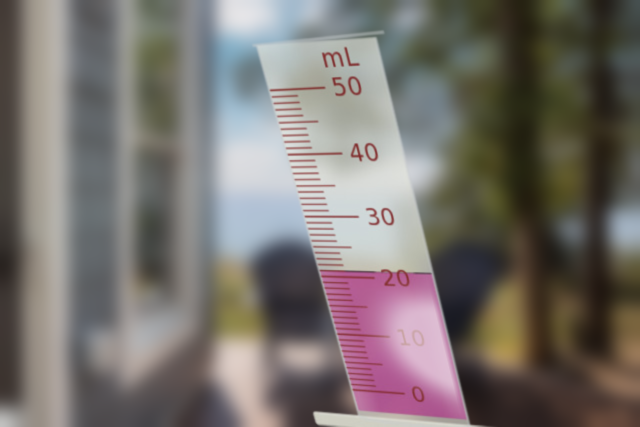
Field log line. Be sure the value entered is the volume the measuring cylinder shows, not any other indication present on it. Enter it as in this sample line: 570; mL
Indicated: 21; mL
